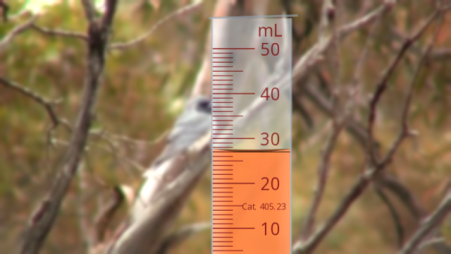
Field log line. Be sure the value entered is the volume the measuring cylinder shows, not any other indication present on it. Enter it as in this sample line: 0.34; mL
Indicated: 27; mL
